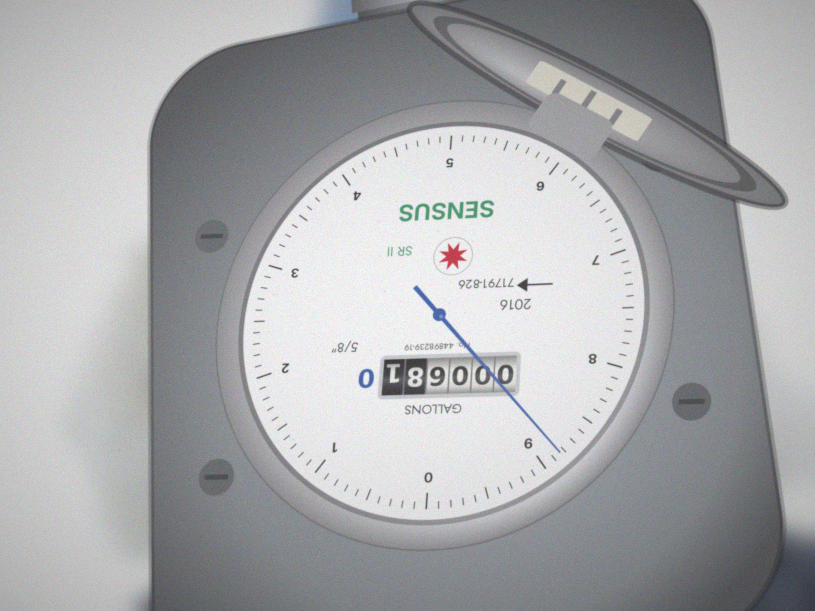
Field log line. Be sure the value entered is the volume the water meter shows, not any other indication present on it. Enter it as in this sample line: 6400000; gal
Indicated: 6808.8; gal
